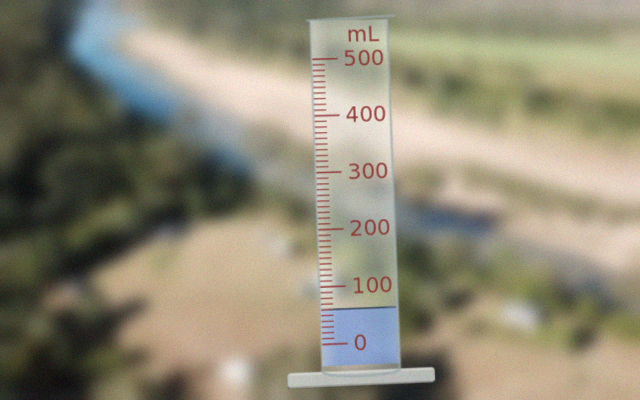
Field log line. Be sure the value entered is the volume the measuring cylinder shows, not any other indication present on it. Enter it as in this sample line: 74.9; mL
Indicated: 60; mL
